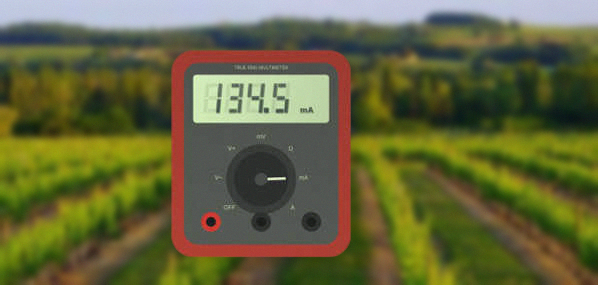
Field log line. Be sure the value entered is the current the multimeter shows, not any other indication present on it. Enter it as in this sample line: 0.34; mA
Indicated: 134.5; mA
